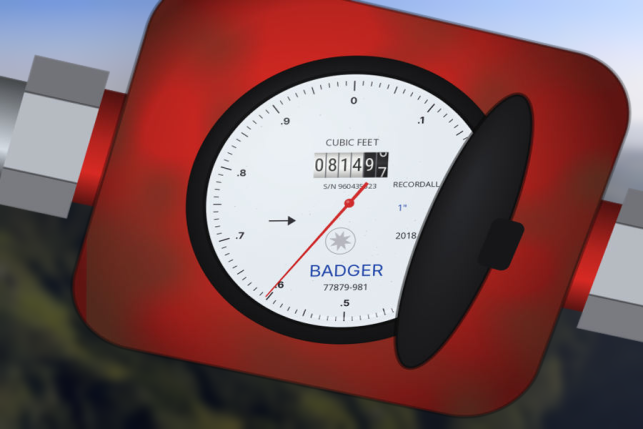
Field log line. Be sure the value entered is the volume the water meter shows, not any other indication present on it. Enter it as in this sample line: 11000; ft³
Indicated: 81496.60; ft³
